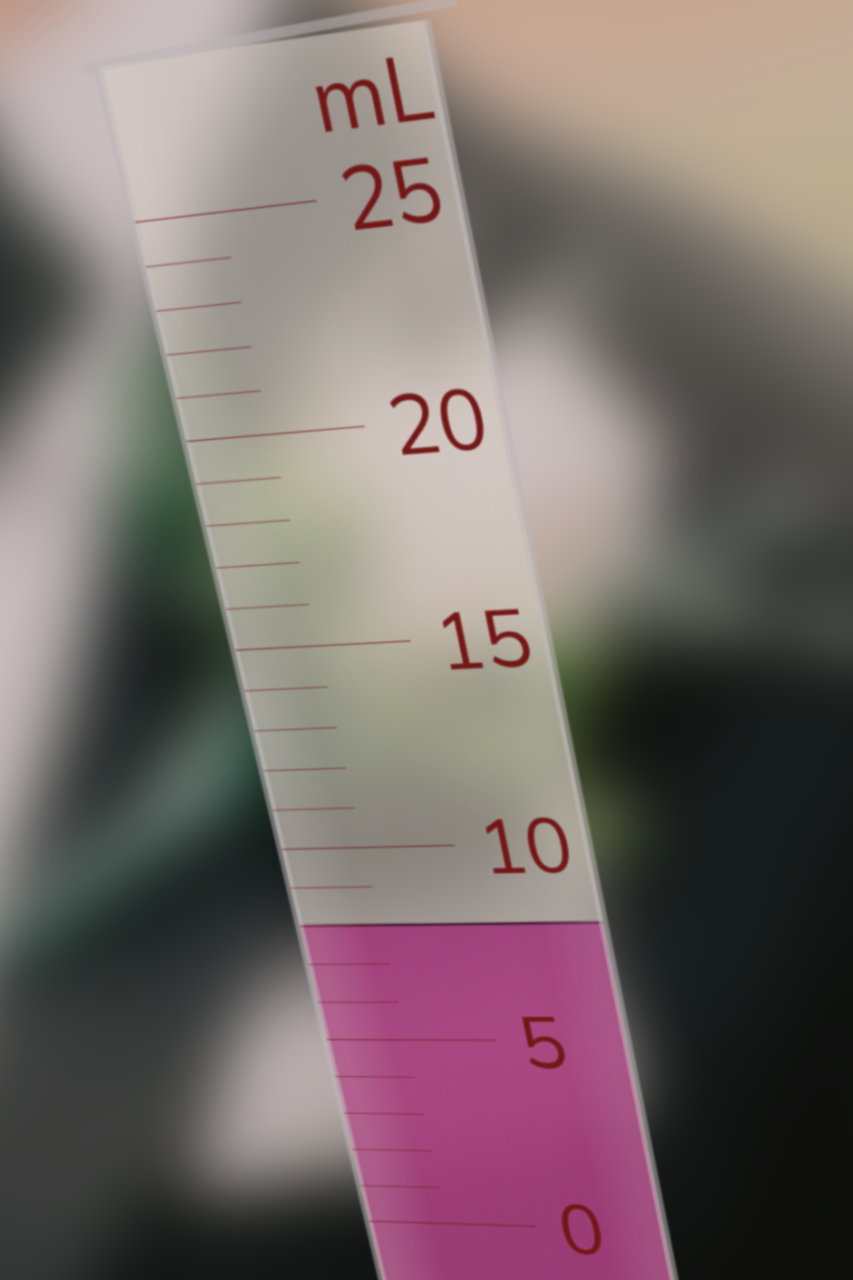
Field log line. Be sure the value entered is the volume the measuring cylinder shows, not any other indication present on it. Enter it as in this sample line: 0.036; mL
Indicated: 8; mL
